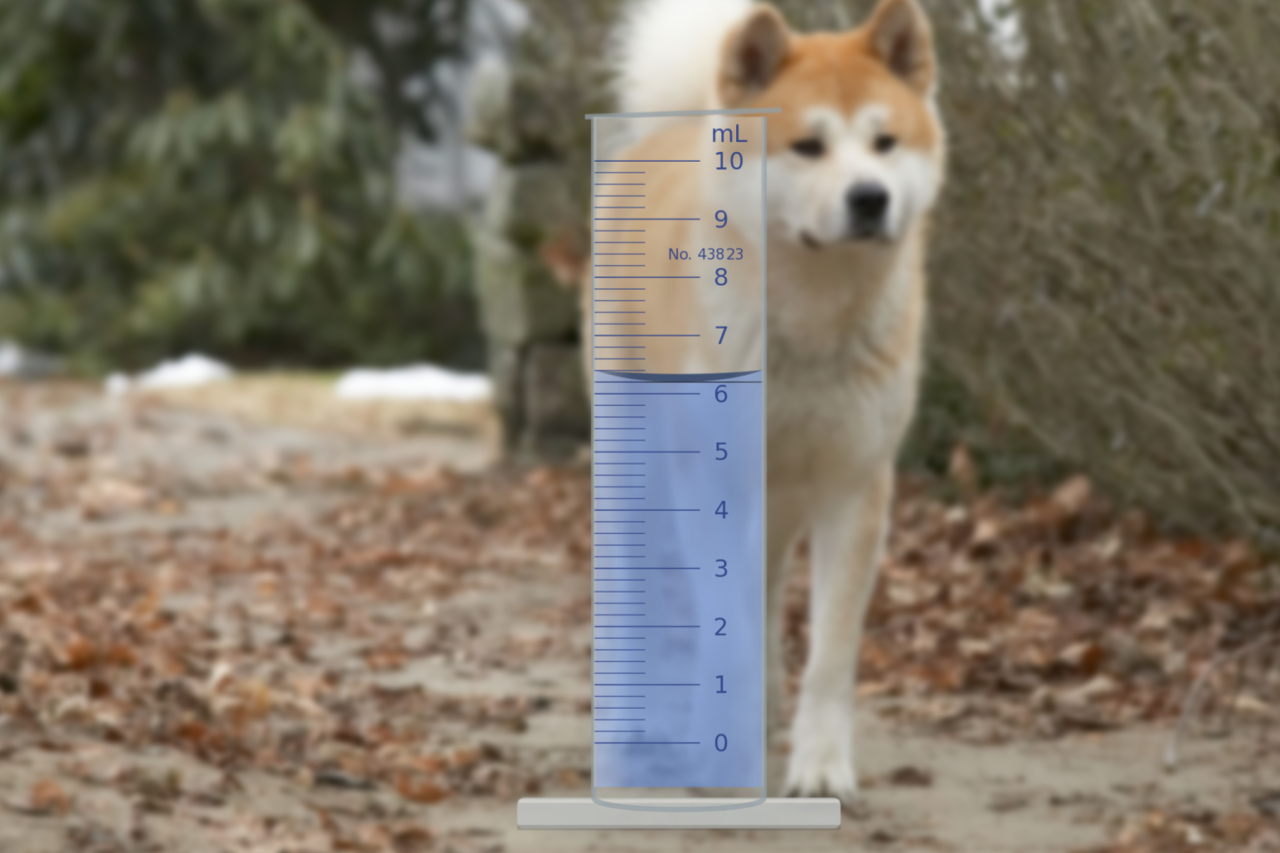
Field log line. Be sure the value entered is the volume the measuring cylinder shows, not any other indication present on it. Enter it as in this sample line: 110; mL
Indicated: 6.2; mL
